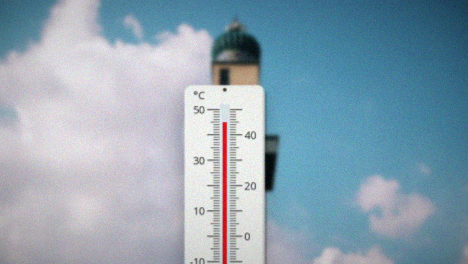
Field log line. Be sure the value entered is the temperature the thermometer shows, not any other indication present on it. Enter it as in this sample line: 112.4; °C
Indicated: 45; °C
